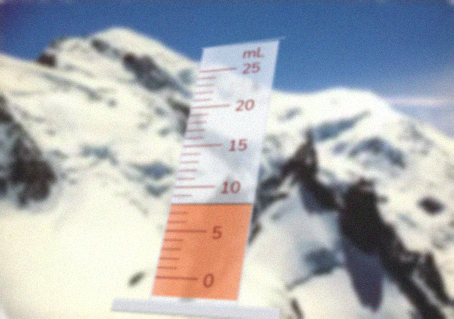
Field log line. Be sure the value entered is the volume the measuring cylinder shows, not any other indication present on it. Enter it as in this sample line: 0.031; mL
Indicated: 8; mL
